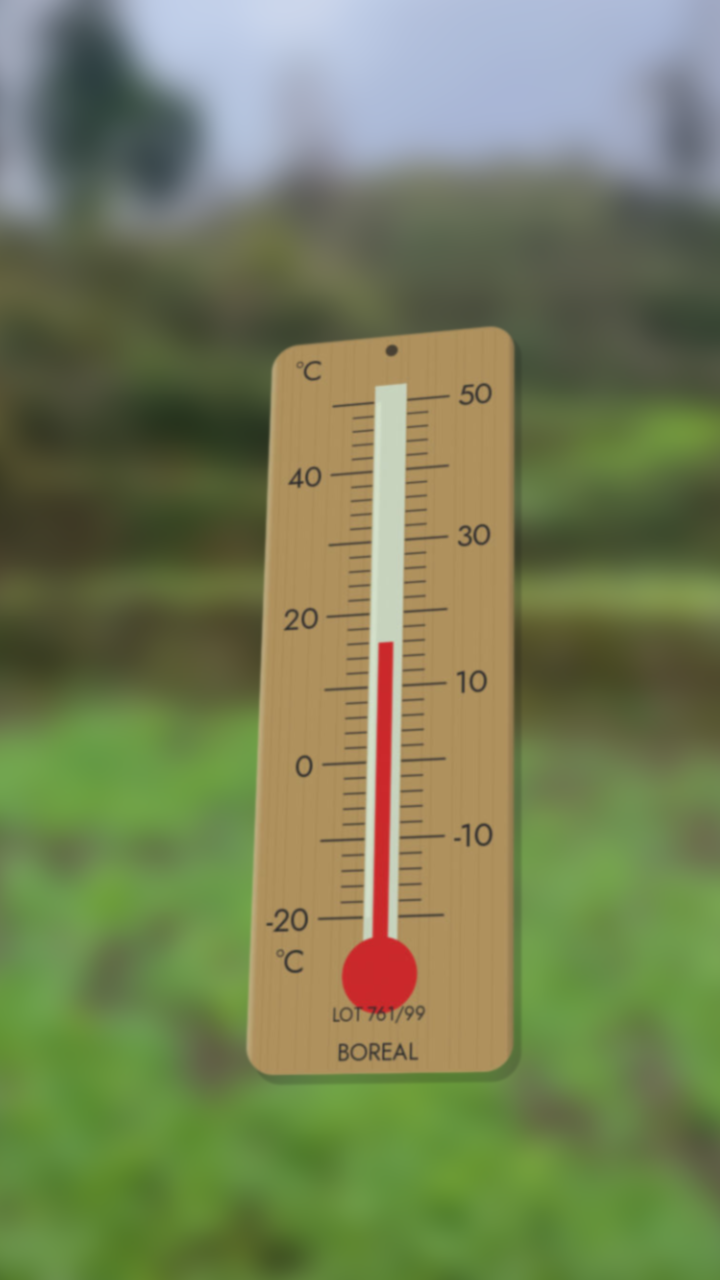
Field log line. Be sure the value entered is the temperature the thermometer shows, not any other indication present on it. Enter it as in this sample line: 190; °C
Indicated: 16; °C
